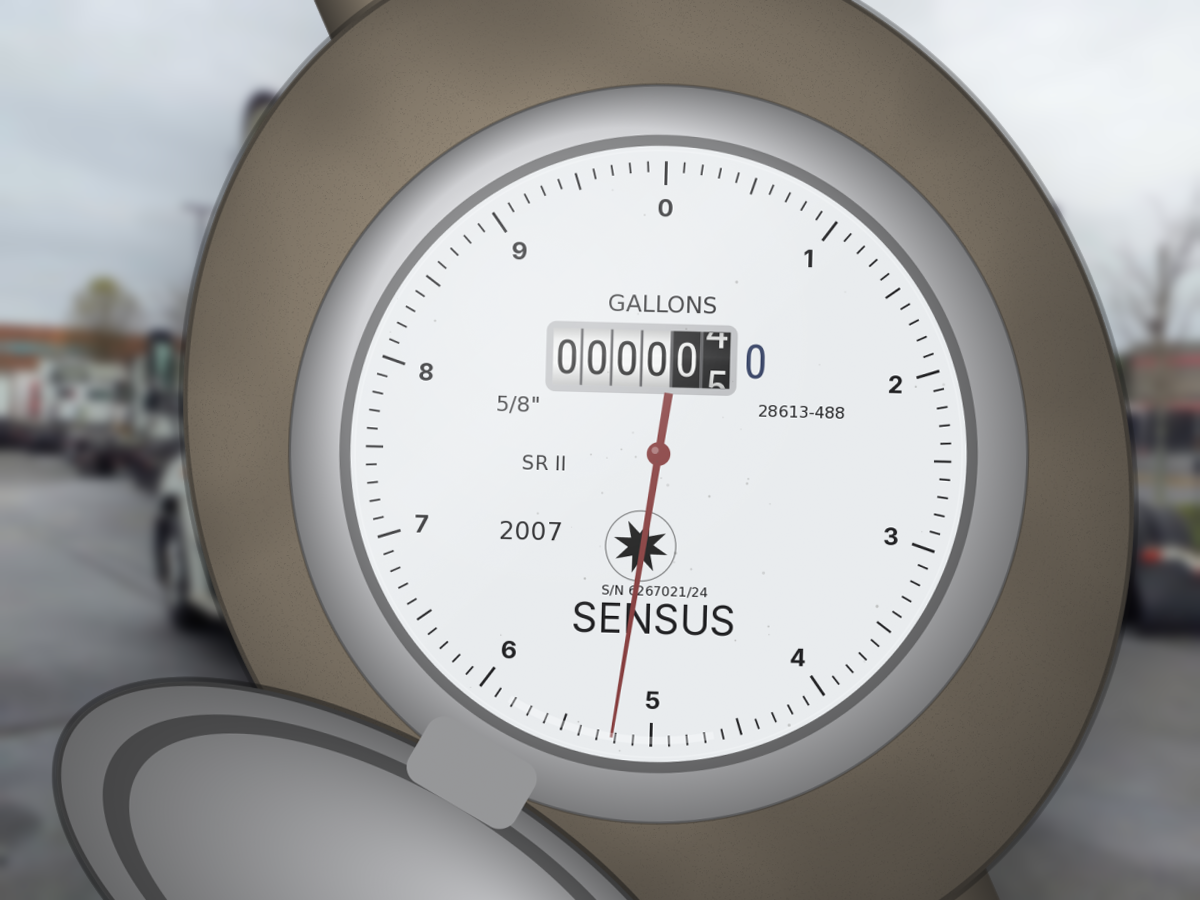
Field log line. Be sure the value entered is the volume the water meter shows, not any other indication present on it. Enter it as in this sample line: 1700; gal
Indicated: 45.2; gal
